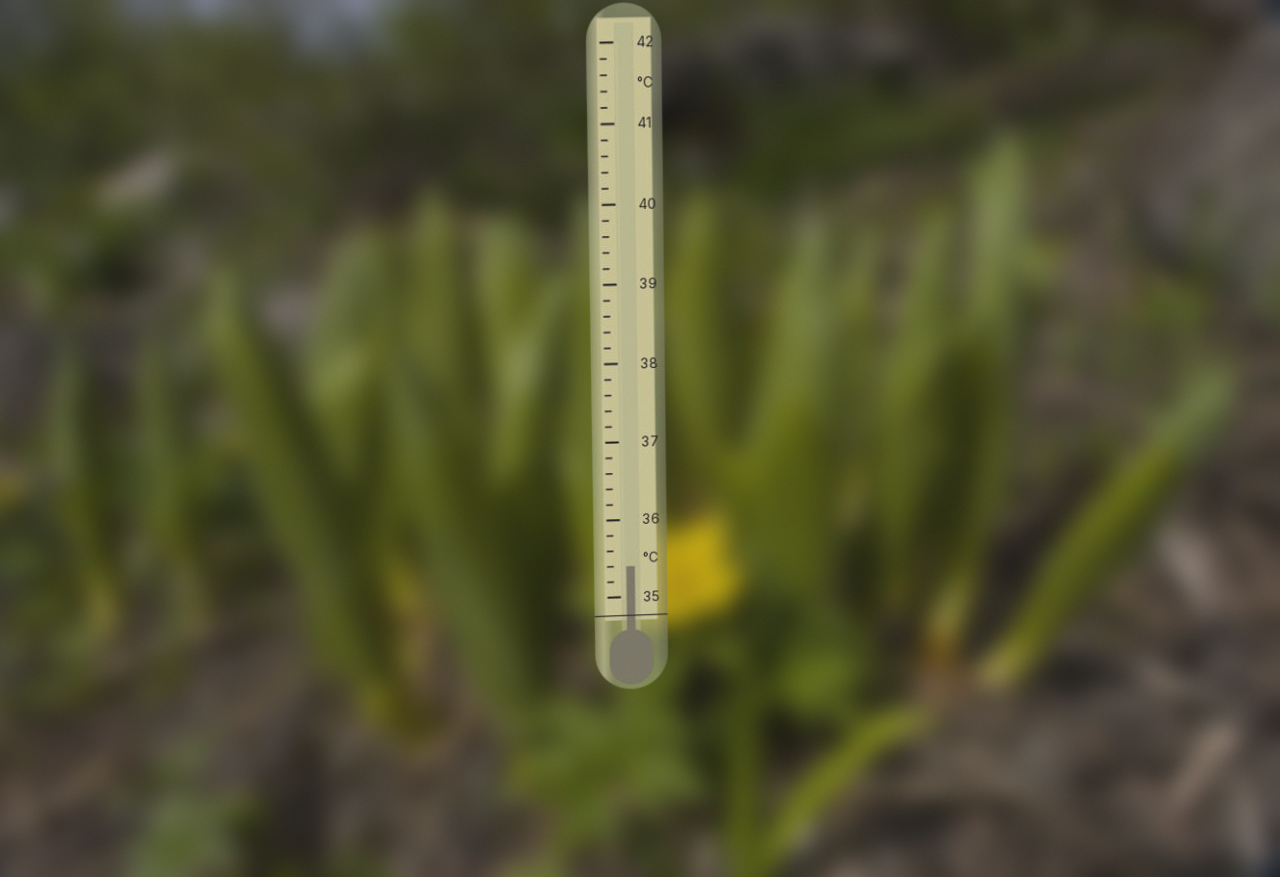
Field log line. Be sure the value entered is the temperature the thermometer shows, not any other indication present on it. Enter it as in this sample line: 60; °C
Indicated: 35.4; °C
